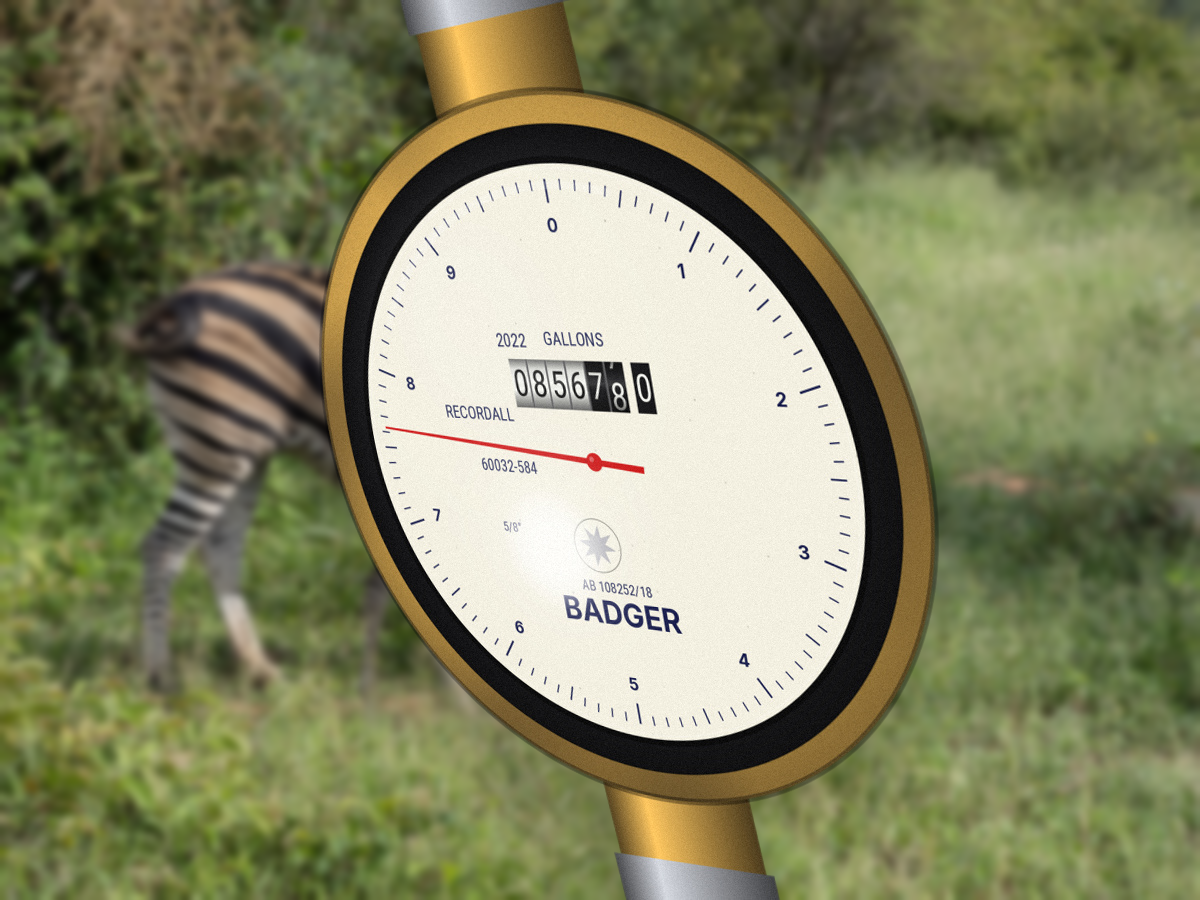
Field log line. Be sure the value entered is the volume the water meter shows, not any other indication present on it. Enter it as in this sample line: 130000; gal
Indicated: 856777.6; gal
